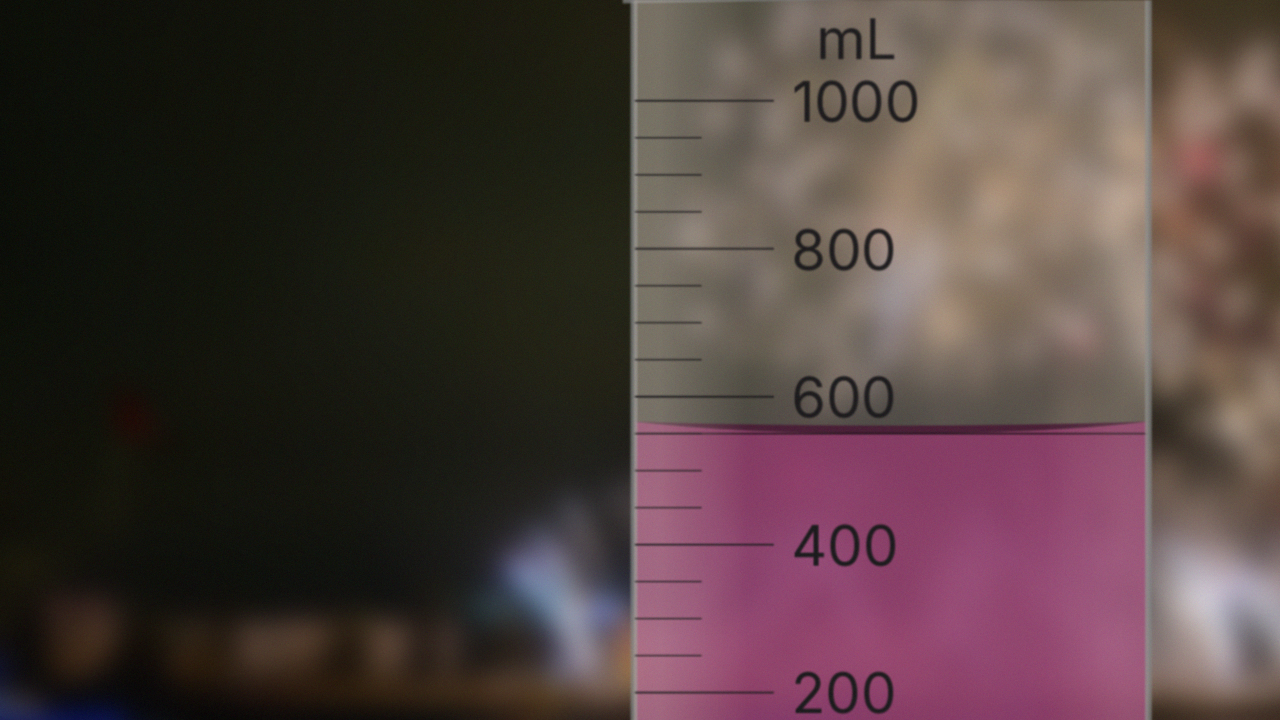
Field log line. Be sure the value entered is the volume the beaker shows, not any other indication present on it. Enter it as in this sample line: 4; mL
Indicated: 550; mL
